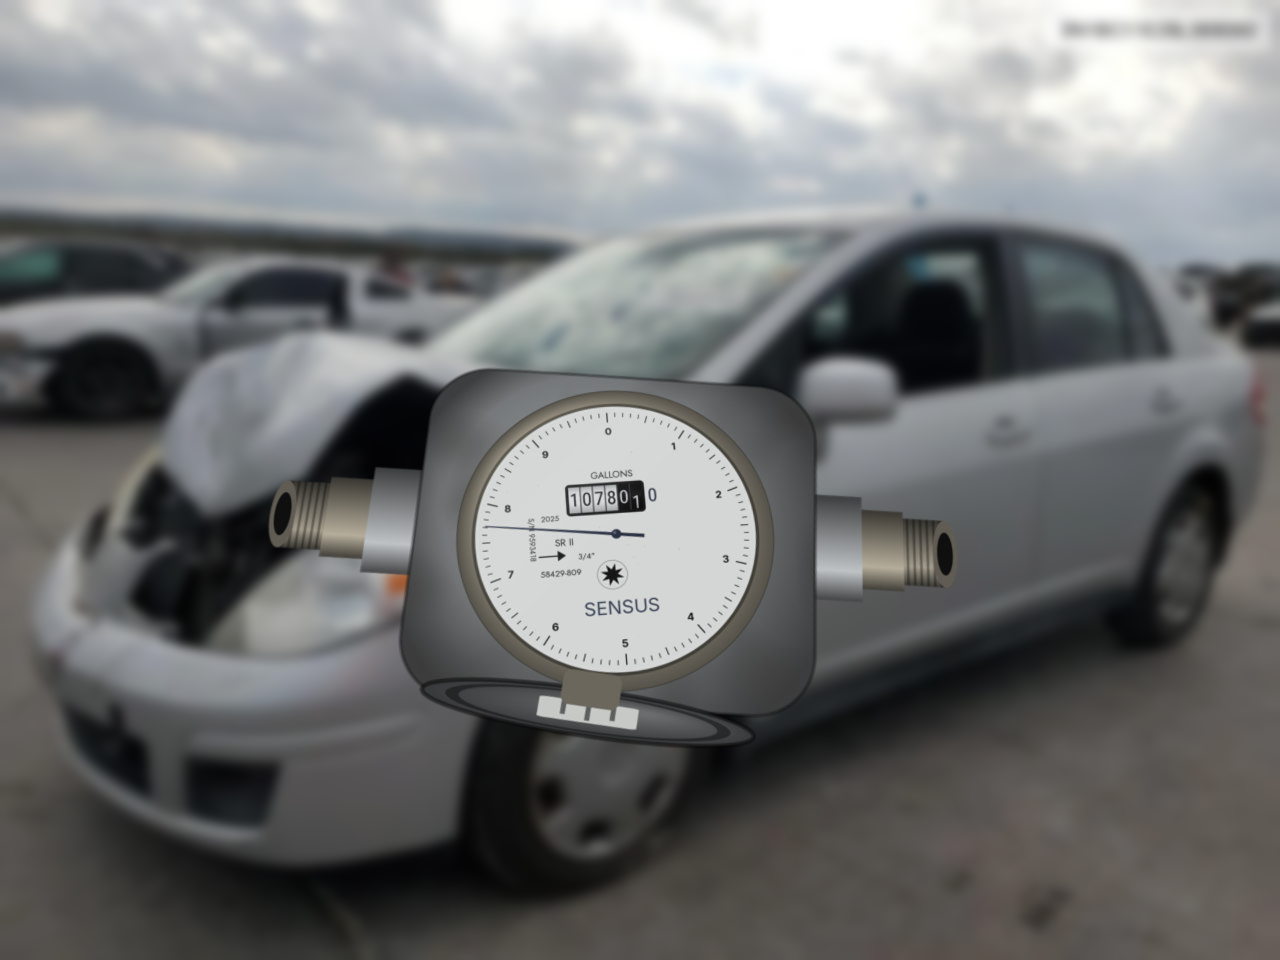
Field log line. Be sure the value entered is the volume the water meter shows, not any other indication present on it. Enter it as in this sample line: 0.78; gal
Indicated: 1078007.7; gal
